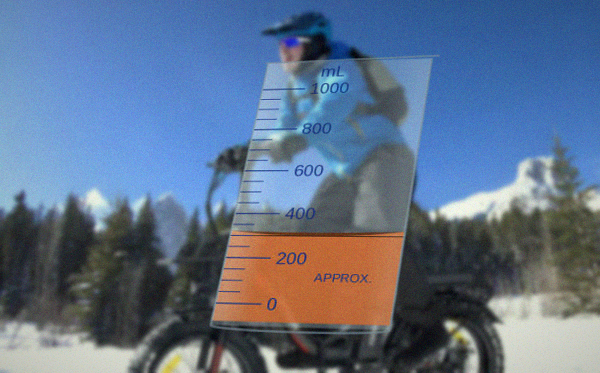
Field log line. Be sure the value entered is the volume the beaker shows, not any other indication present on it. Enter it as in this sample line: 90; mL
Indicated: 300; mL
